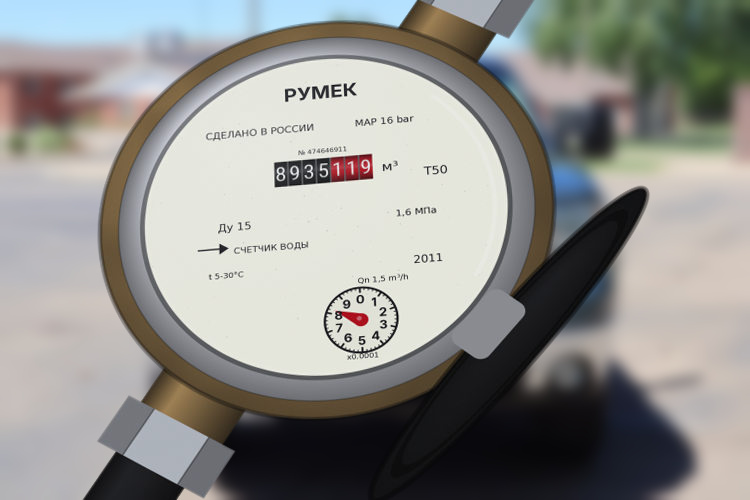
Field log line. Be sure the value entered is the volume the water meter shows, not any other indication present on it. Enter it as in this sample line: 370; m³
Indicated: 8935.1198; m³
